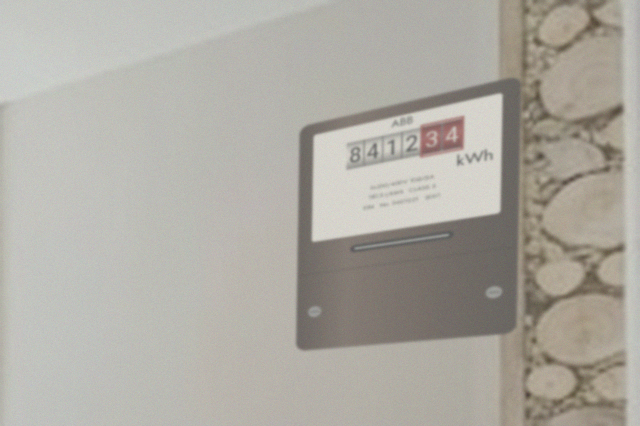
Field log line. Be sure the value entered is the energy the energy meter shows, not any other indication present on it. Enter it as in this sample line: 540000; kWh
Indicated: 8412.34; kWh
